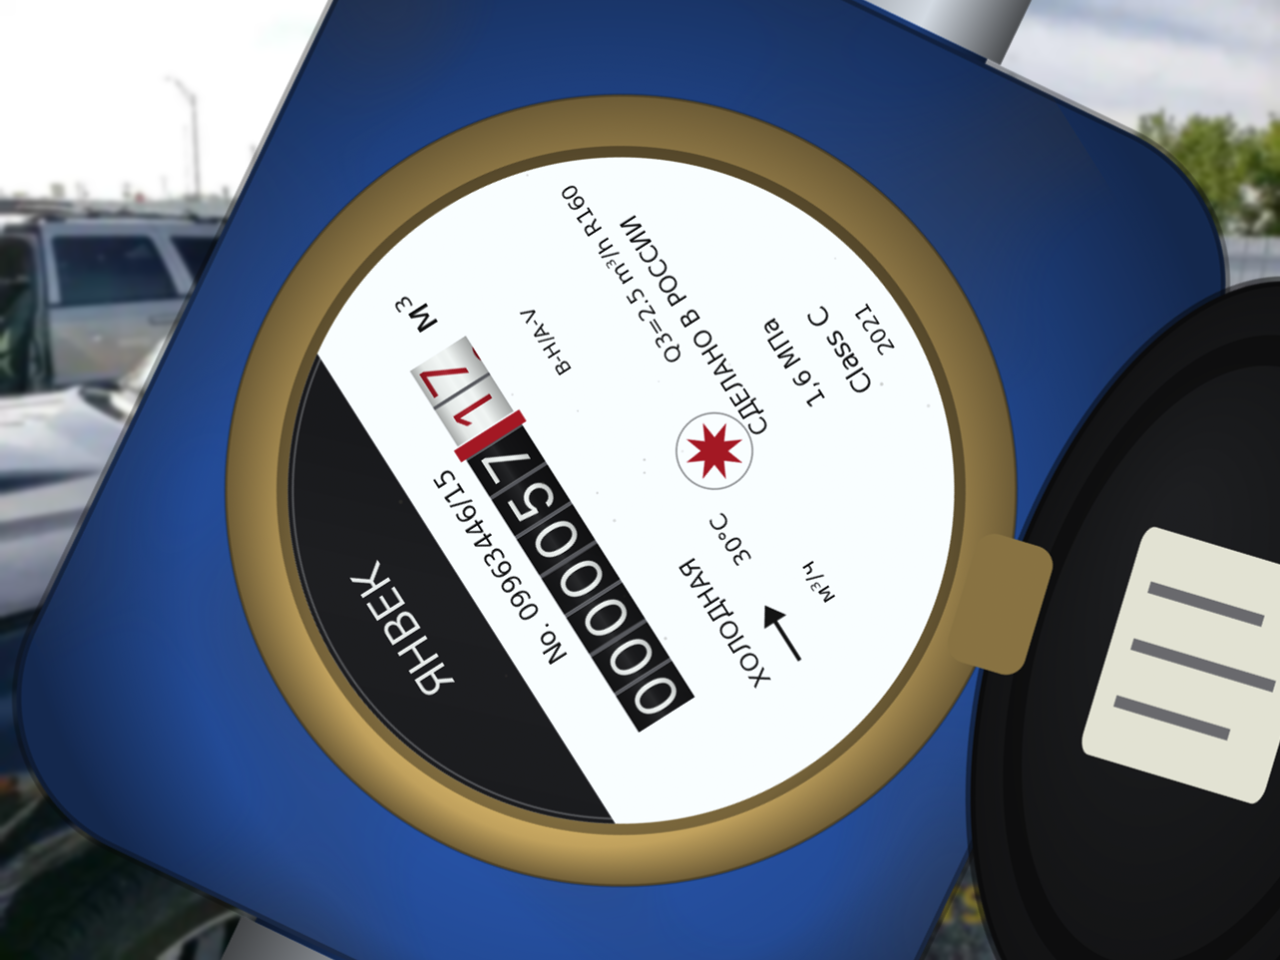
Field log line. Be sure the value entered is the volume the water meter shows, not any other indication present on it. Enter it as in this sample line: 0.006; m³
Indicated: 57.17; m³
